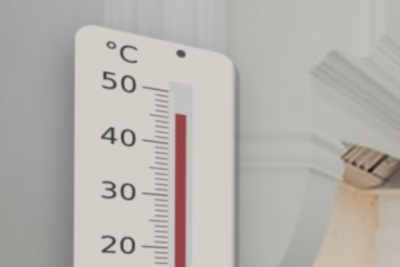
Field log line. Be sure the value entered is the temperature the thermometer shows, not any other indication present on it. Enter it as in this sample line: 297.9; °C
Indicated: 46; °C
